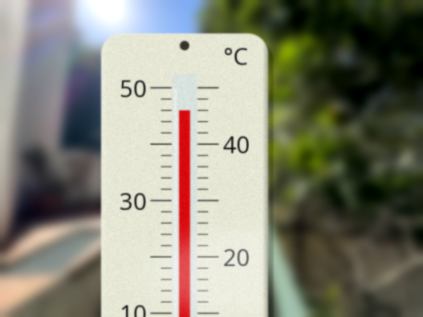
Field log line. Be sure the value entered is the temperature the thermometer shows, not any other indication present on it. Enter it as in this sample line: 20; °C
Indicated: 46; °C
